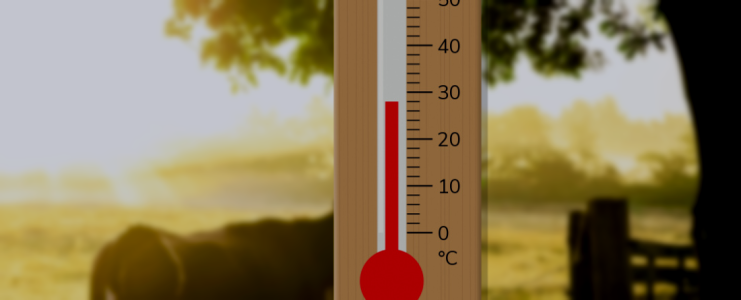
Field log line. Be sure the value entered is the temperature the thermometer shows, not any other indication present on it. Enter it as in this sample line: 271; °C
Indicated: 28; °C
